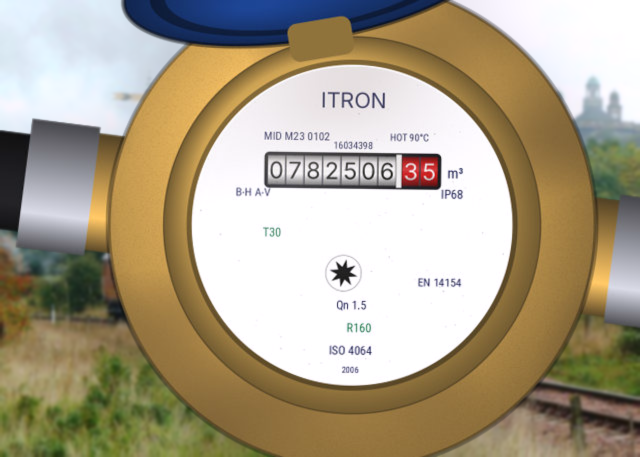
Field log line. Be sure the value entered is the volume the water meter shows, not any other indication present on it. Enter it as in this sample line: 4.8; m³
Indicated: 782506.35; m³
